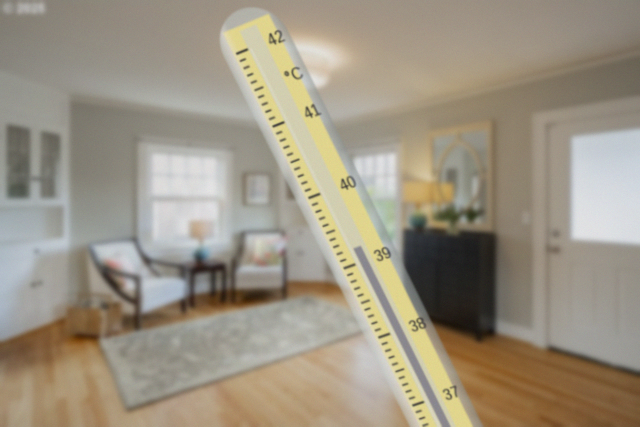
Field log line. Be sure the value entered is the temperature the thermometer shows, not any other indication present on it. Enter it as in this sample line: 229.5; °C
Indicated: 39.2; °C
